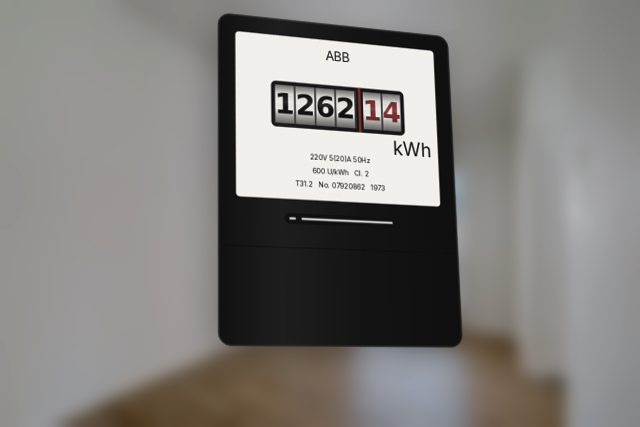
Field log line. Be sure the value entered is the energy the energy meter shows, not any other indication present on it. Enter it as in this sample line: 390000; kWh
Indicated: 1262.14; kWh
